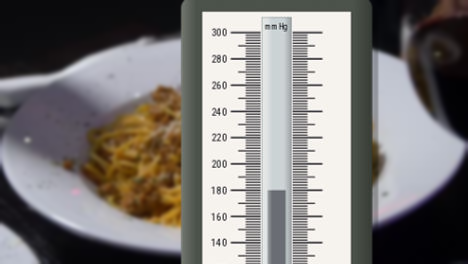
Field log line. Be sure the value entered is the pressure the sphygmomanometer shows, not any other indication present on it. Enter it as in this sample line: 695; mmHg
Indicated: 180; mmHg
